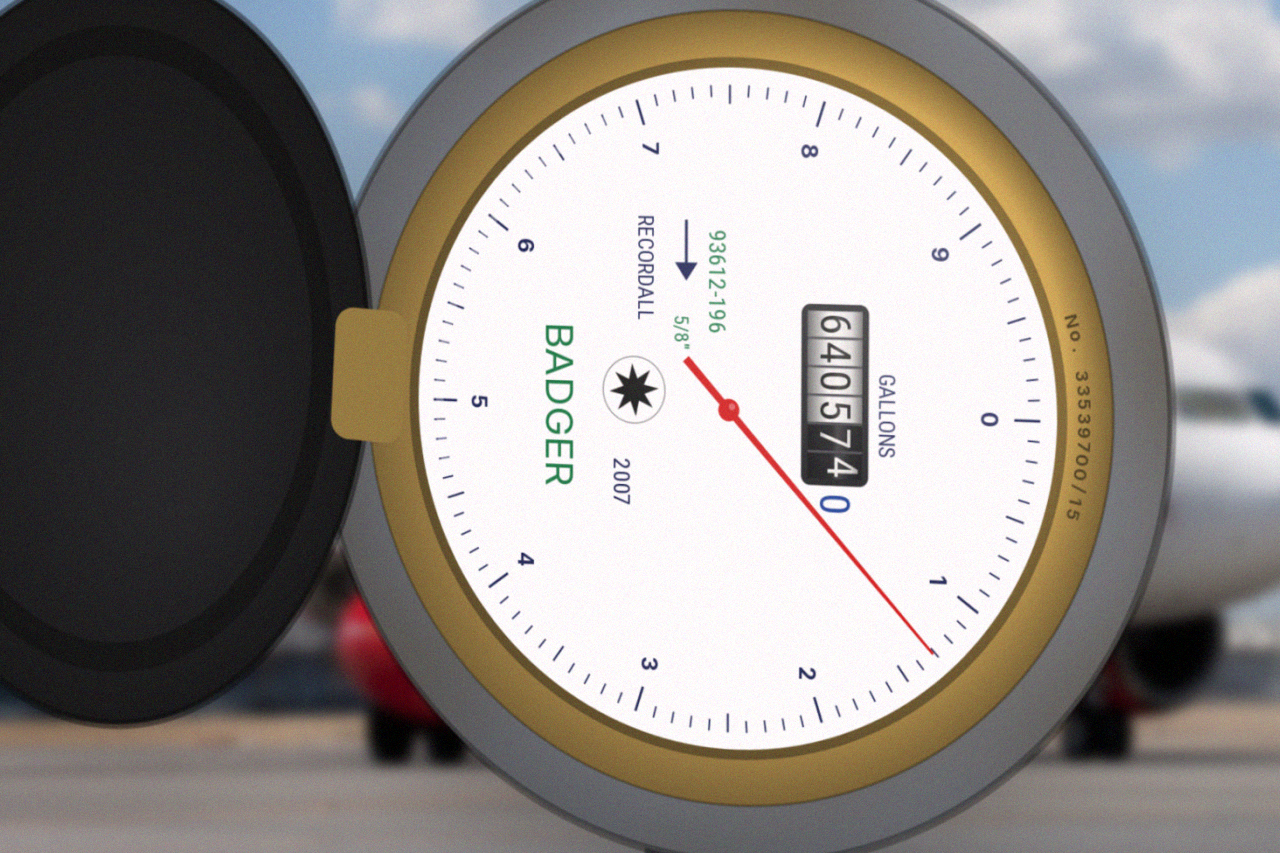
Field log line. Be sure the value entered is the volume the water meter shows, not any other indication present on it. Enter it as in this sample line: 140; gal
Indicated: 6405741.3; gal
